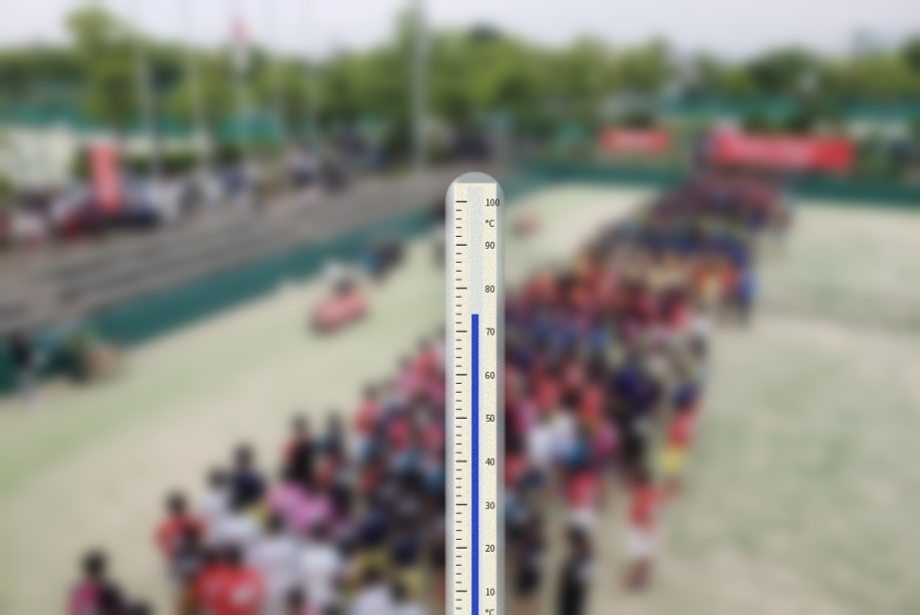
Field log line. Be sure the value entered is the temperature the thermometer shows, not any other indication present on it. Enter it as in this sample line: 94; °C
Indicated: 74; °C
